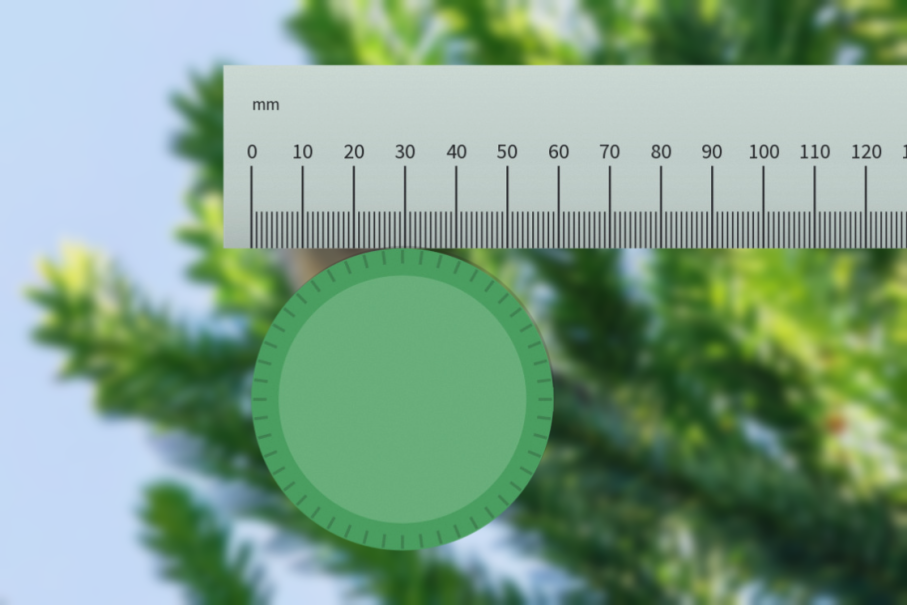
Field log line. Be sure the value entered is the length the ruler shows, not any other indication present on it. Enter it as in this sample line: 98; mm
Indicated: 59; mm
